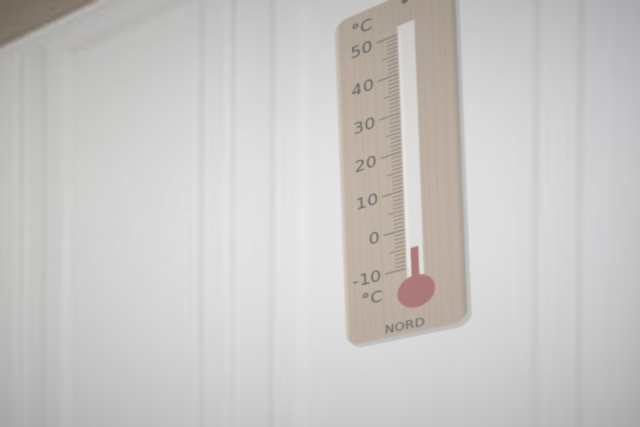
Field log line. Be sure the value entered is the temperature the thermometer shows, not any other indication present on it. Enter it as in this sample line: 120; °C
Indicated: -5; °C
